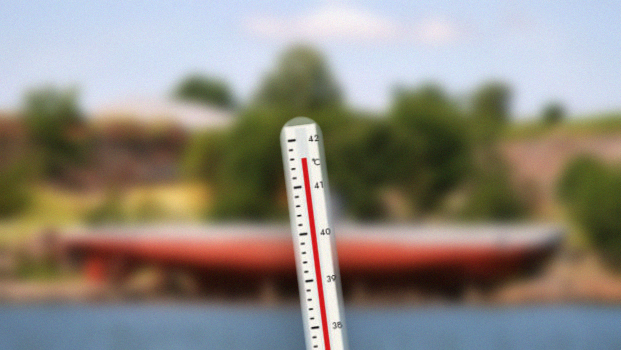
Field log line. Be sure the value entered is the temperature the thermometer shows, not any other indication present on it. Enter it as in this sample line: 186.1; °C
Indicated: 41.6; °C
